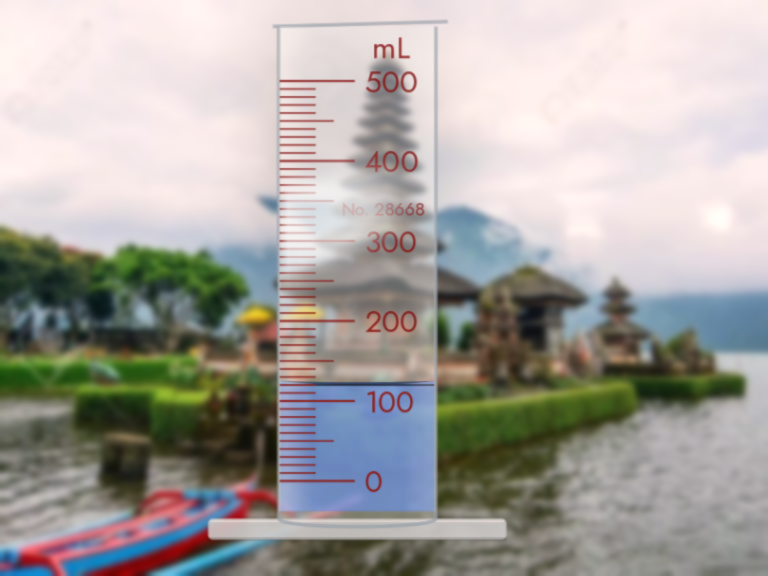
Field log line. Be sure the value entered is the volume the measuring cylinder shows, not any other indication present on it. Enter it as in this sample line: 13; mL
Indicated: 120; mL
